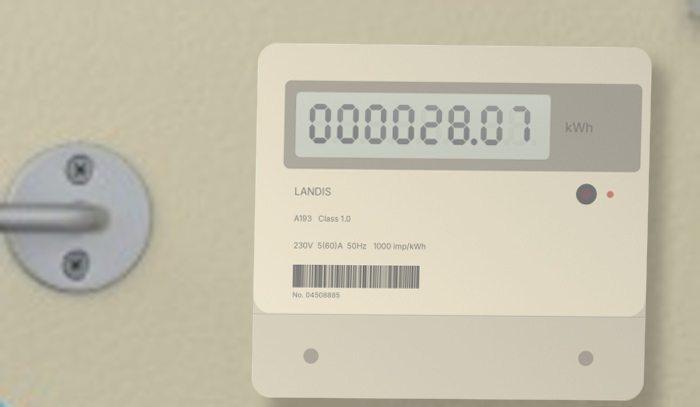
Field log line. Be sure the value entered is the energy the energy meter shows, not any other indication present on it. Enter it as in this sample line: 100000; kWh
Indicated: 28.07; kWh
